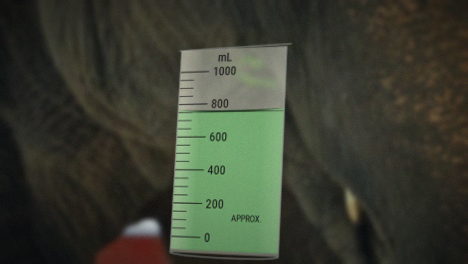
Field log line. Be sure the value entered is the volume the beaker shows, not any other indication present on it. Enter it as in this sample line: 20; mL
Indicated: 750; mL
